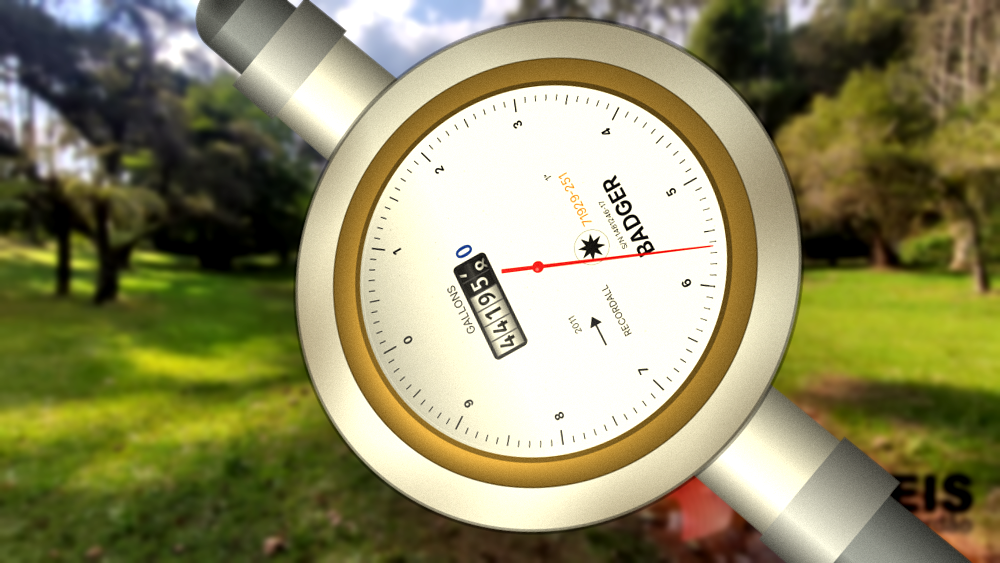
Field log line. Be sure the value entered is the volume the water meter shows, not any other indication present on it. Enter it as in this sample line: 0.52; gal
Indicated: 4419575.6; gal
